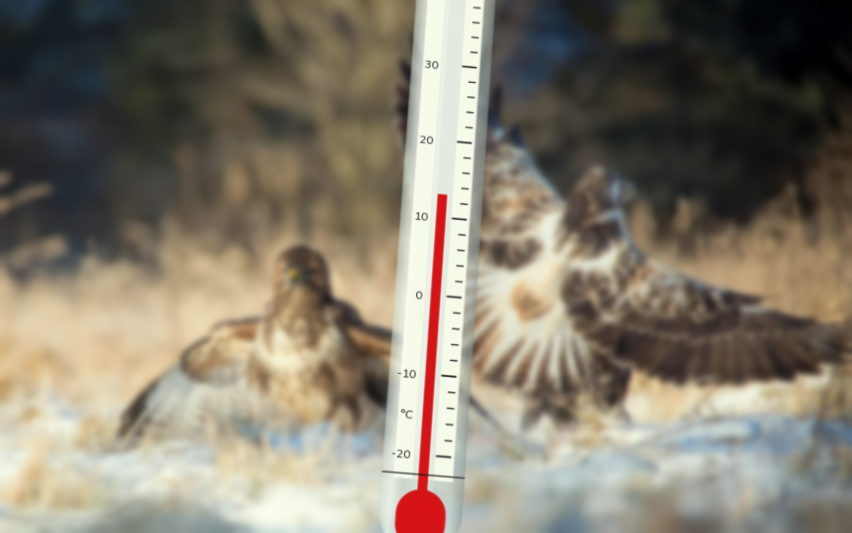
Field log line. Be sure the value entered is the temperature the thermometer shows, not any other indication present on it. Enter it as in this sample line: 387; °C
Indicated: 13; °C
